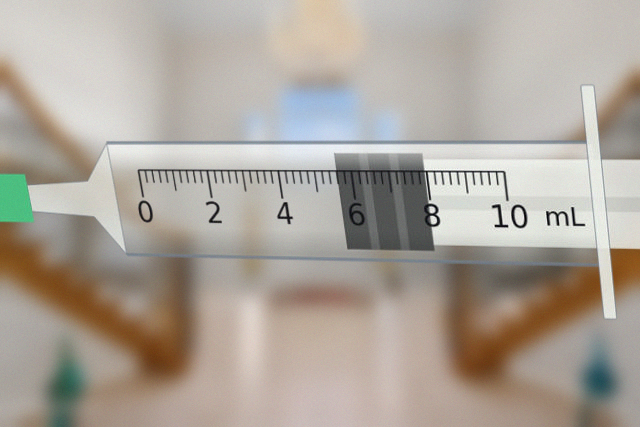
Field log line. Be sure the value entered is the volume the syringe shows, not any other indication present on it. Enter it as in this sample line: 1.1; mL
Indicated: 5.6; mL
